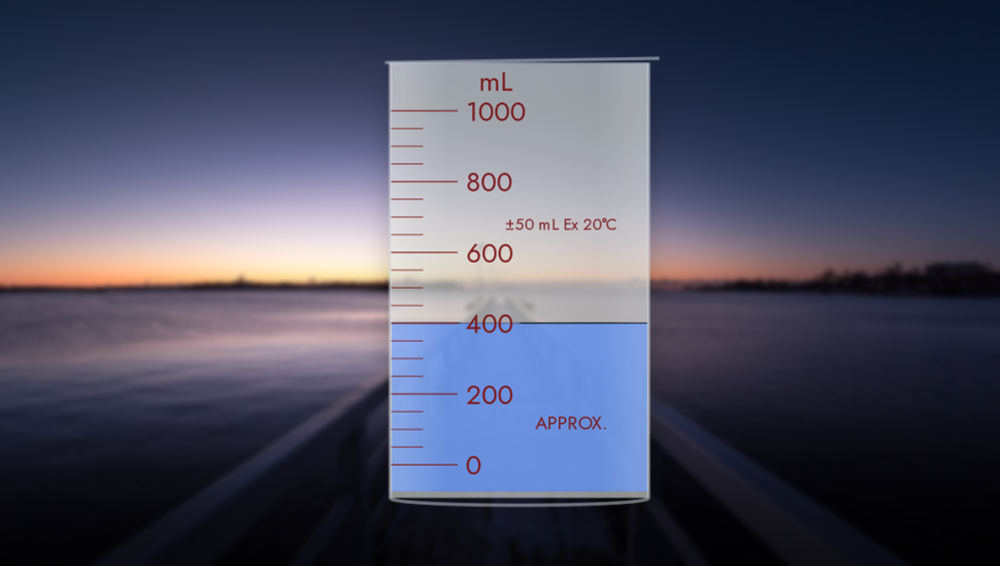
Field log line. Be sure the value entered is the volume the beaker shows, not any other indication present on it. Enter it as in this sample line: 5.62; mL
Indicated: 400; mL
